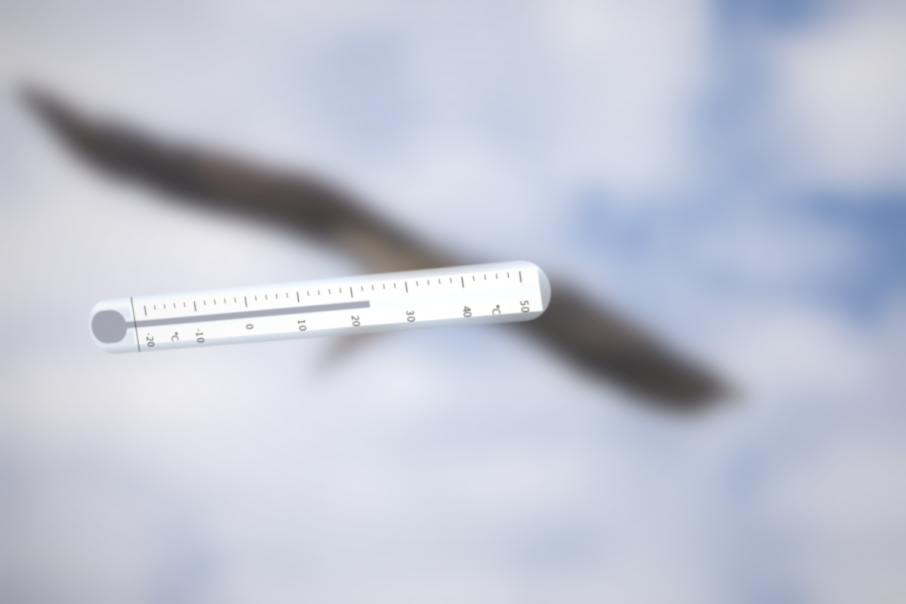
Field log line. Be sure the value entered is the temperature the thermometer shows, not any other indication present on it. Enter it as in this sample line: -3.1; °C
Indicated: 23; °C
